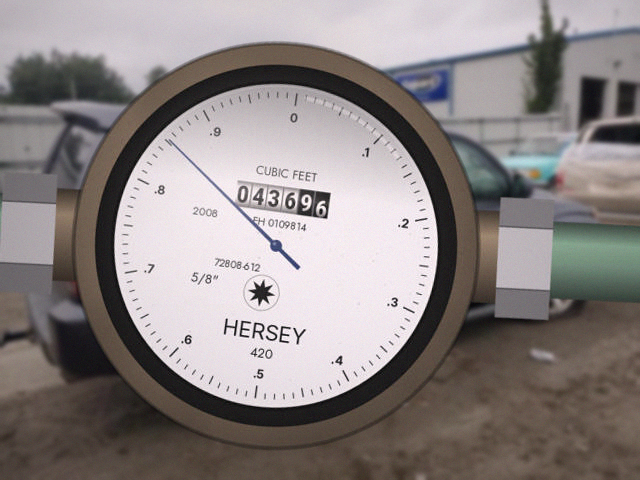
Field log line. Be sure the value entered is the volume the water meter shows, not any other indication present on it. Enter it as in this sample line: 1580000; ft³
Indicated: 43695.85; ft³
